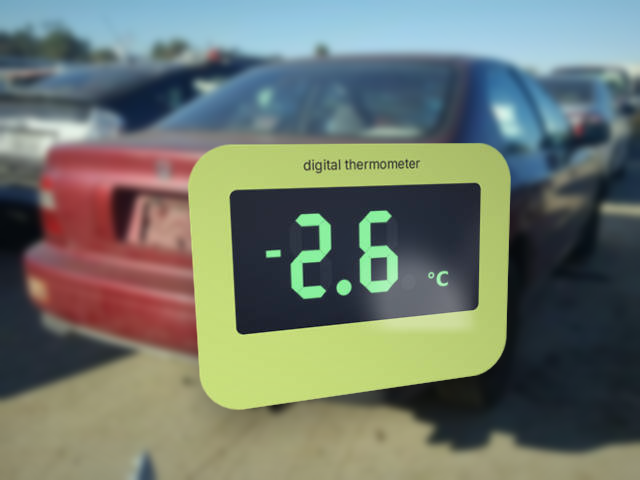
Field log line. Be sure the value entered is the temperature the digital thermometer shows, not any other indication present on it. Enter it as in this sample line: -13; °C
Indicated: -2.6; °C
